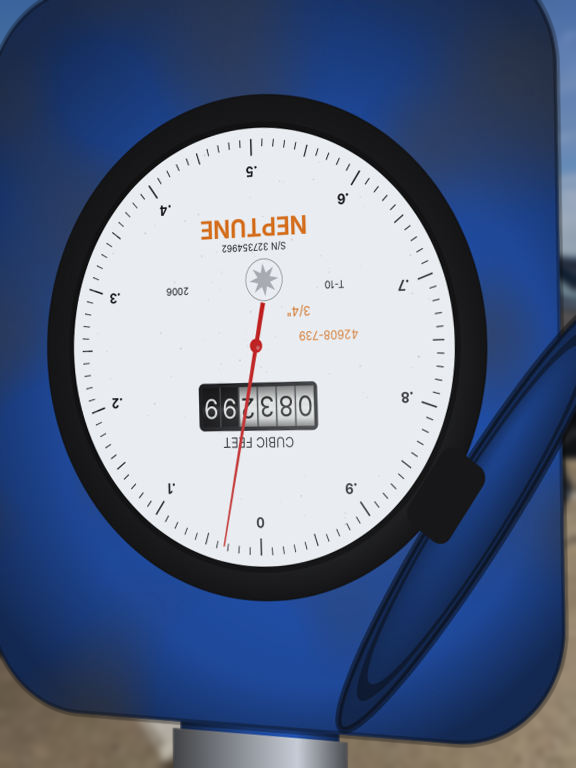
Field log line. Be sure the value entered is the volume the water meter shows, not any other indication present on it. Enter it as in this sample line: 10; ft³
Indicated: 83299.03; ft³
